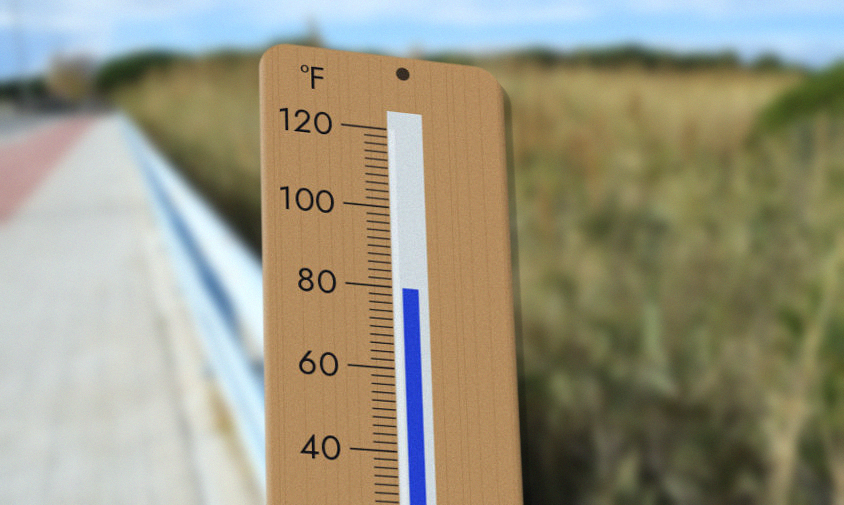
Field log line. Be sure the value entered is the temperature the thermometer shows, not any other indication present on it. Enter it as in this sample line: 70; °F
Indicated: 80; °F
